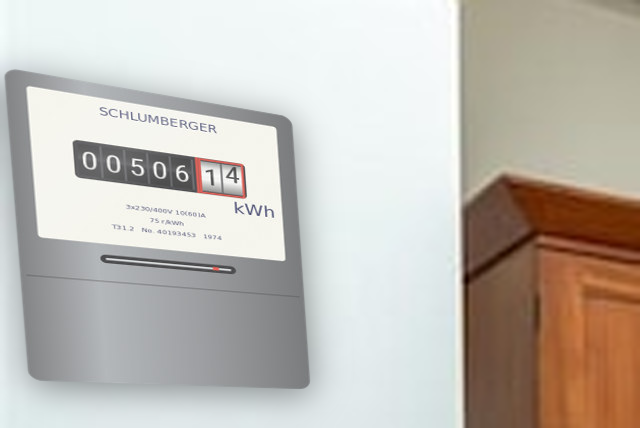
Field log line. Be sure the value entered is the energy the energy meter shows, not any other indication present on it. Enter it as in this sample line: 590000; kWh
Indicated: 506.14; kWh
